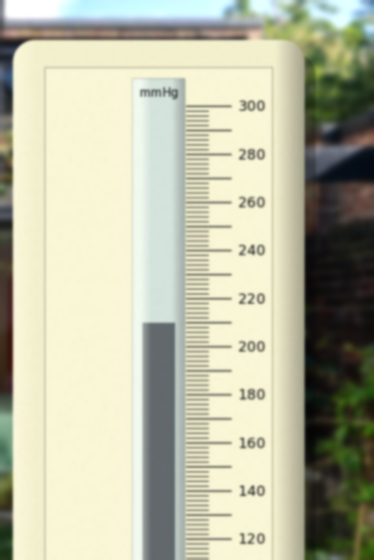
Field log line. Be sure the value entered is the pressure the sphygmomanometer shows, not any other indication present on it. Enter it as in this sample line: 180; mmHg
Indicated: 210; mmHg
